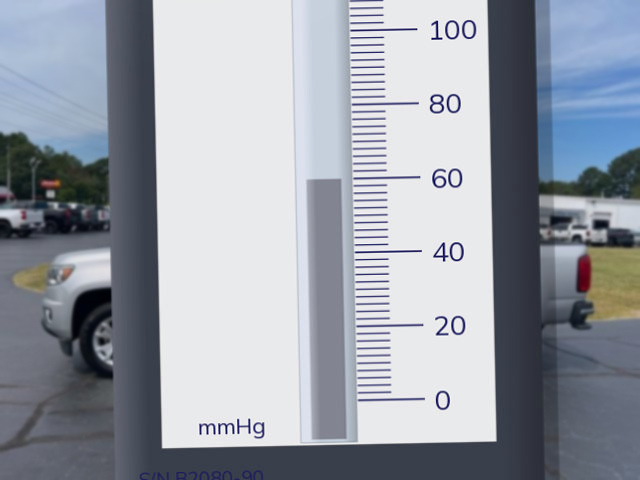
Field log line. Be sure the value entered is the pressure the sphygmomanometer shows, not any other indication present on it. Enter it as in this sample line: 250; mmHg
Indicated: 60; mmHg
